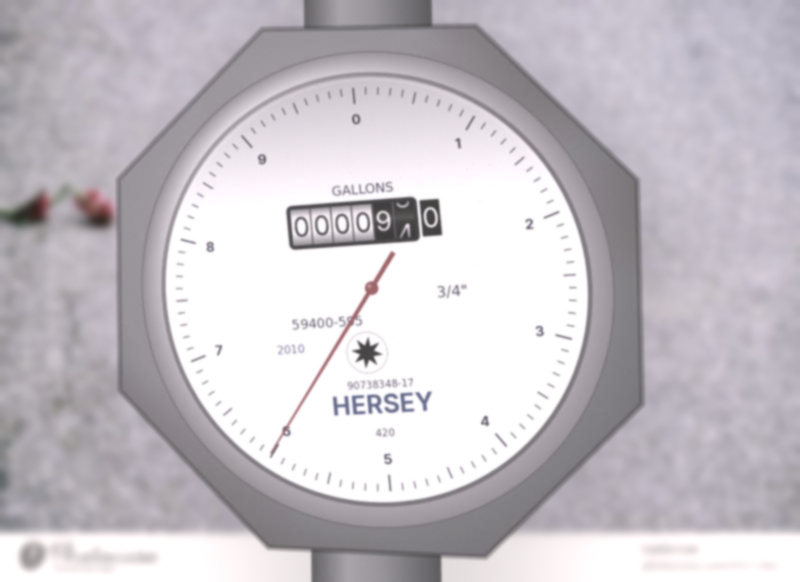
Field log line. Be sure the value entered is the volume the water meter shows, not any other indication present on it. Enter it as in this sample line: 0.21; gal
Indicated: 936.0; gal
